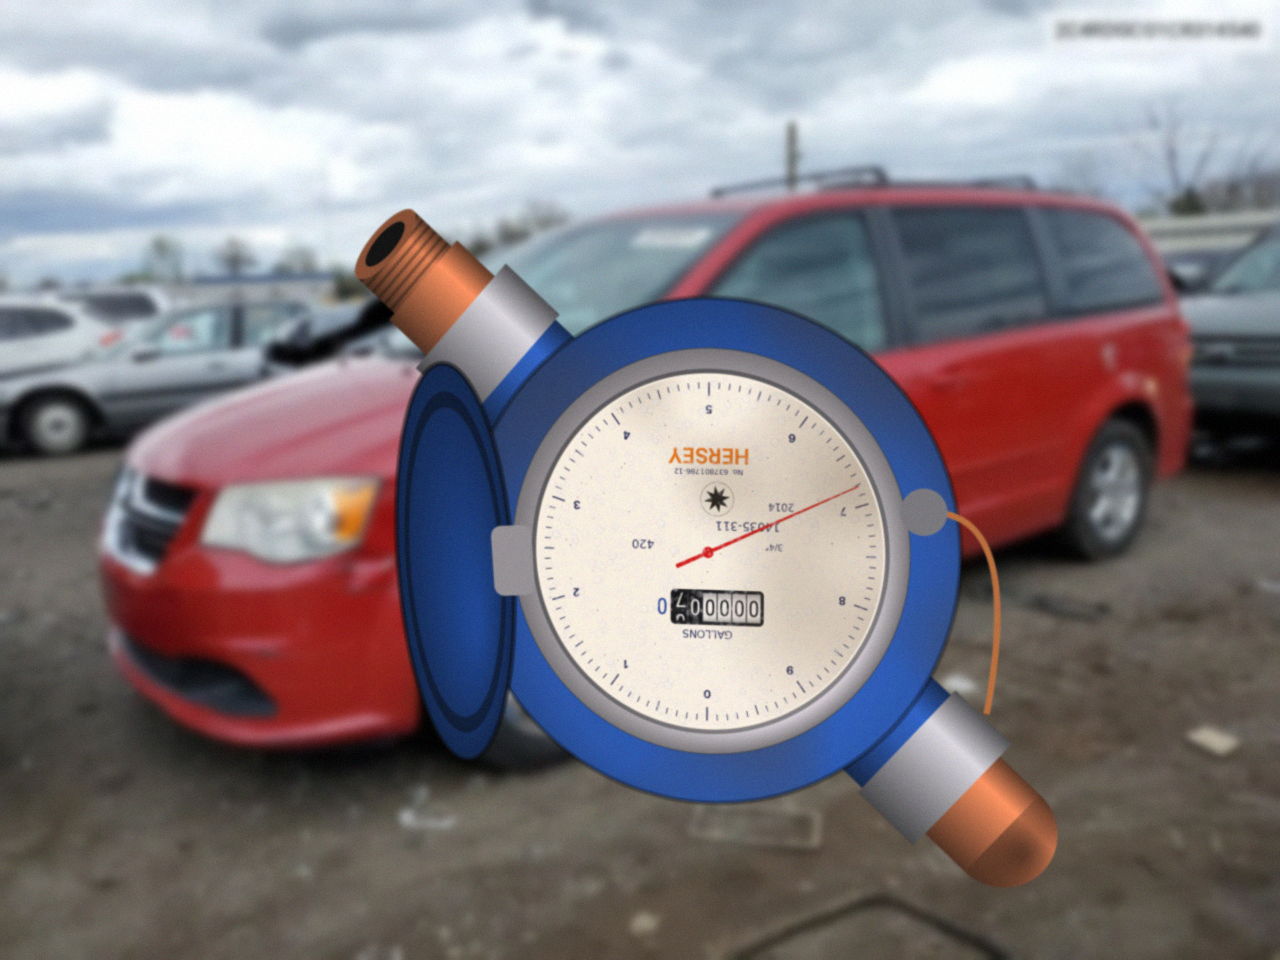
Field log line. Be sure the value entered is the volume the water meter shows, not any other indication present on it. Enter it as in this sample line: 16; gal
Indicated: 66.8; gal
